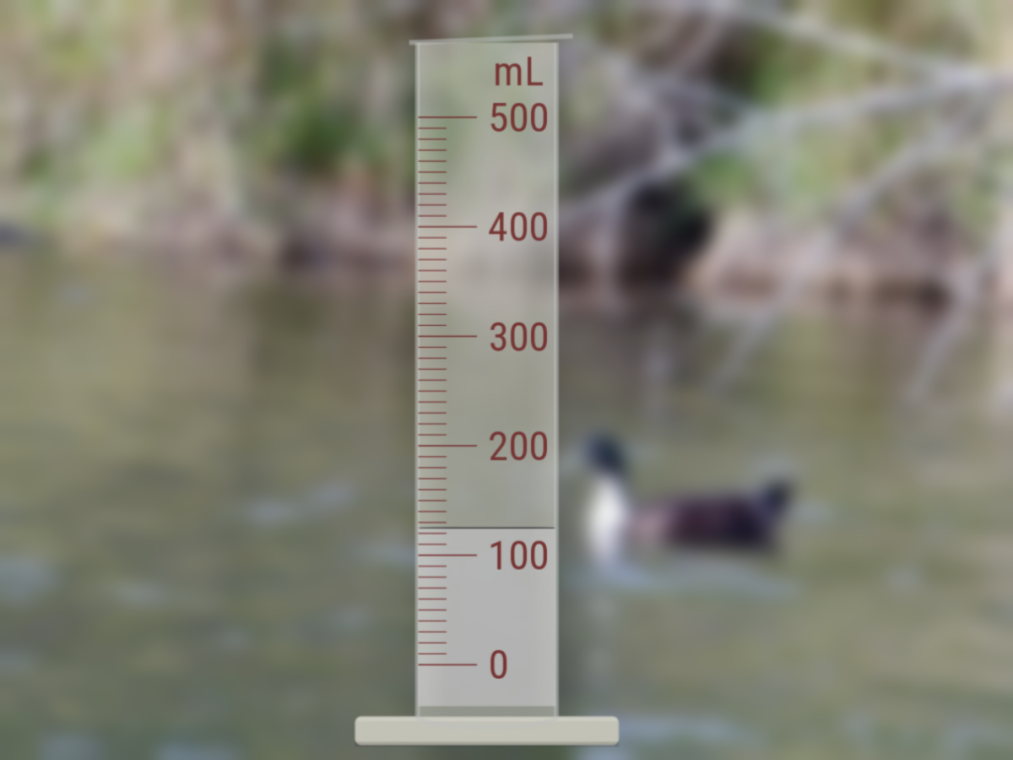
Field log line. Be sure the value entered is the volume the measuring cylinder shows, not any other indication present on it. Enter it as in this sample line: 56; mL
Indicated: 125; mL
